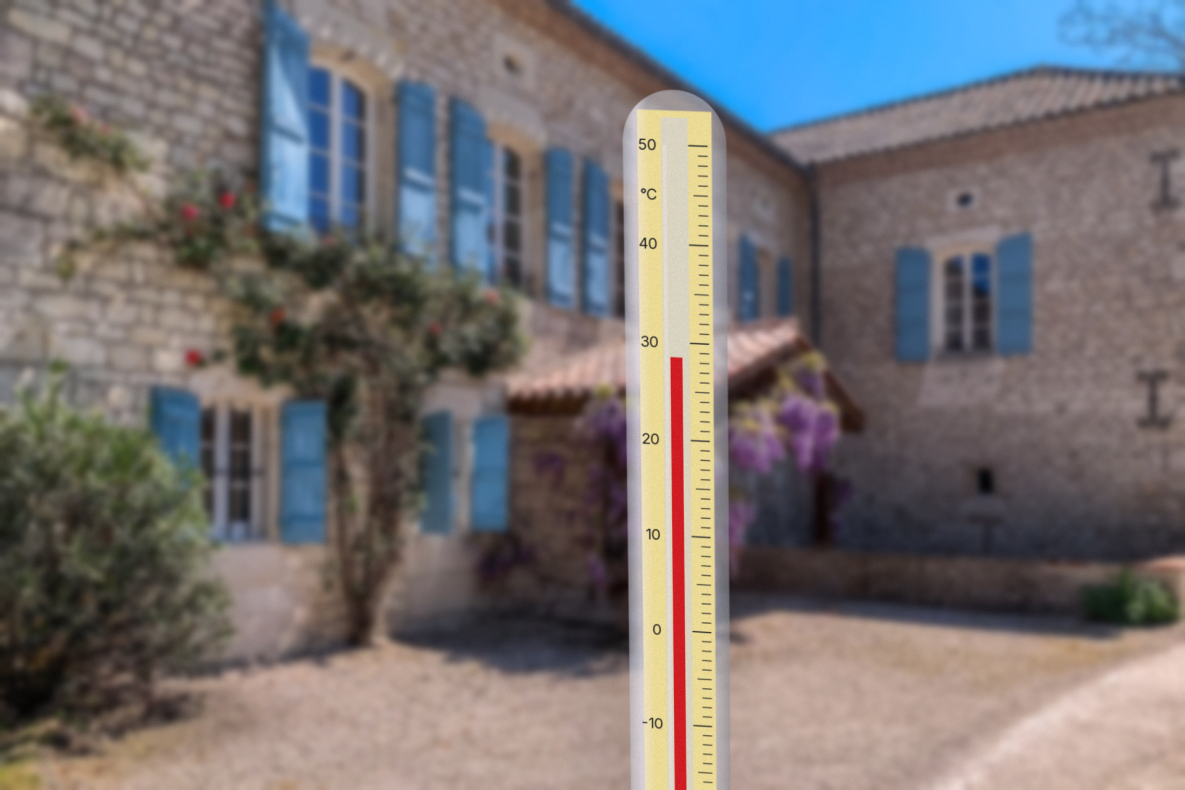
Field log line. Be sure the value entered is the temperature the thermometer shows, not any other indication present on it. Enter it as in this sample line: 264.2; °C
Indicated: 28.5; °C
